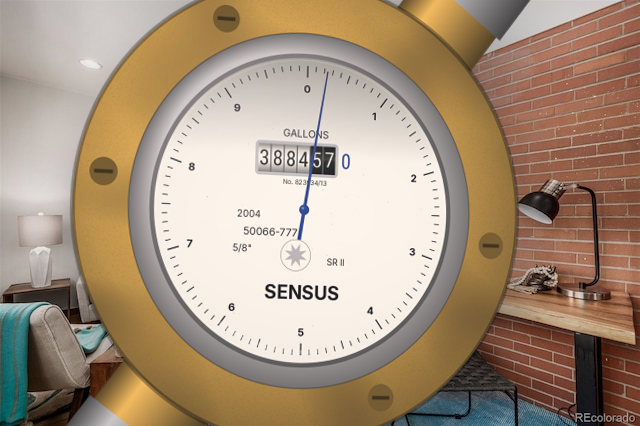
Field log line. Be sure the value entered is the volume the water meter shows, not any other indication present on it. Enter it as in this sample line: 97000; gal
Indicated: 3884570.2; gal
